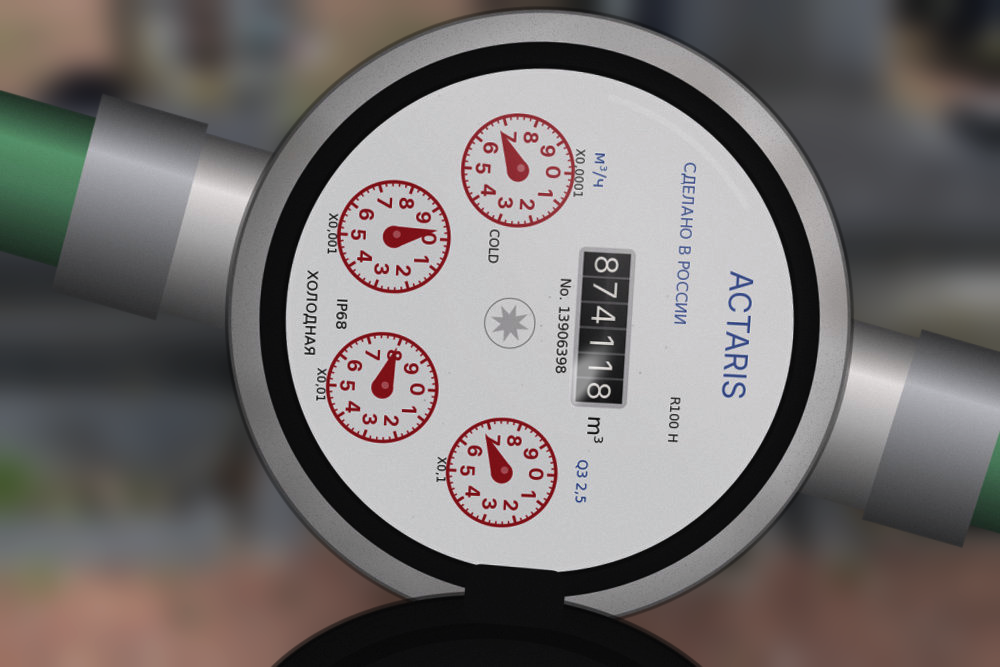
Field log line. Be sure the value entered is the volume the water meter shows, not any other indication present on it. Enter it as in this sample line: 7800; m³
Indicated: 874118.6796; m³
